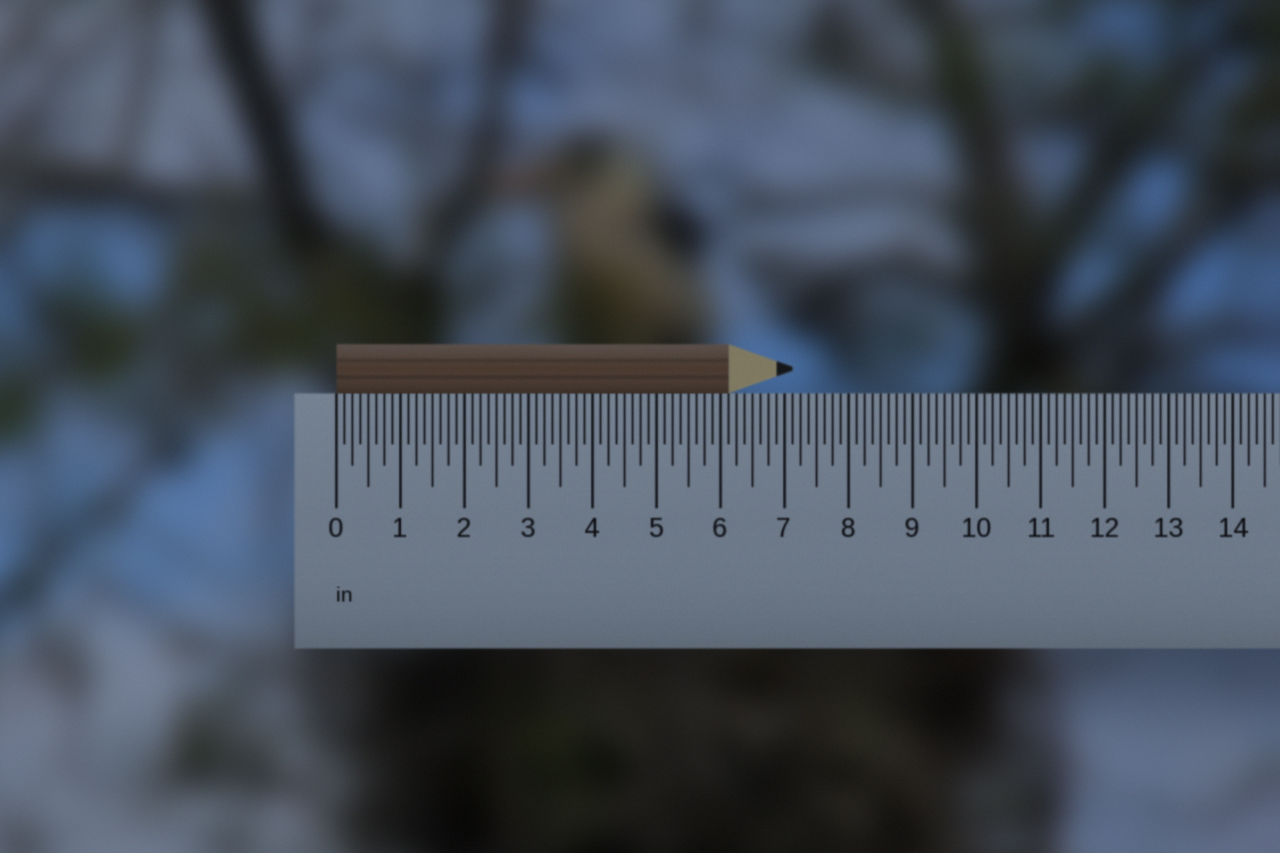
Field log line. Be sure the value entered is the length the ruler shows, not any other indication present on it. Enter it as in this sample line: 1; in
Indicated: 7.125; in
